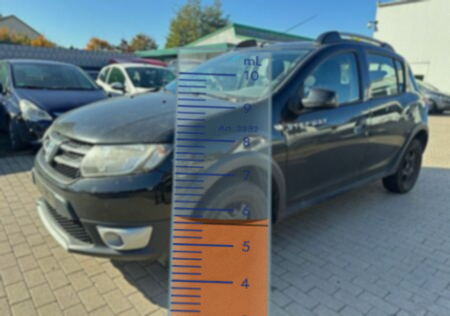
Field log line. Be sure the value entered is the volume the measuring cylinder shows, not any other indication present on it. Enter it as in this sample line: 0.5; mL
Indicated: 5.6; mL
